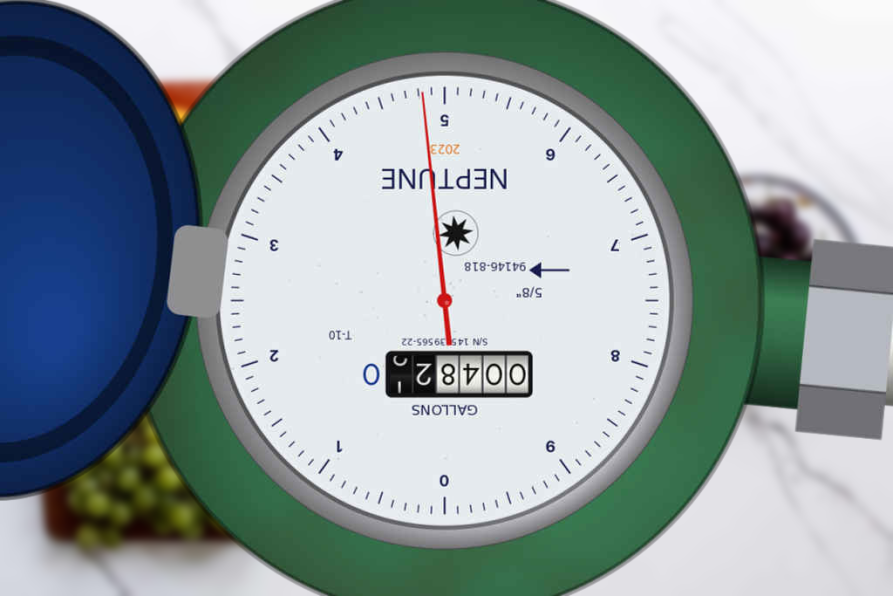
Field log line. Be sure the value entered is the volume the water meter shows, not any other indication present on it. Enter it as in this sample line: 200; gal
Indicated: 48214.8; gal
